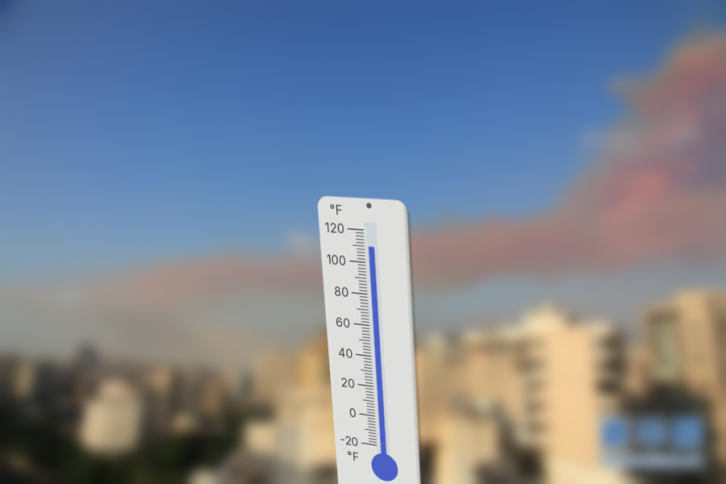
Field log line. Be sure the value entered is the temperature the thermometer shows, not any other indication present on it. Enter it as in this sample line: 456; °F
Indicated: 110; °F
